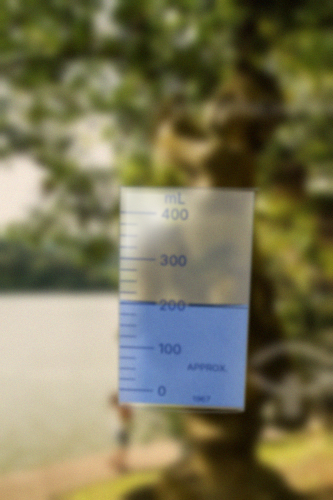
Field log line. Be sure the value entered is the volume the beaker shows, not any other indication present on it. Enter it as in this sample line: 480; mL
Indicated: 200; mL
